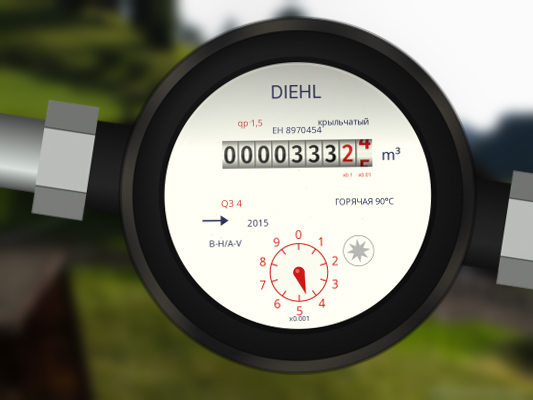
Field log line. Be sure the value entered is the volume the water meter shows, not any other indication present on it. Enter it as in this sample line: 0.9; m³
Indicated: 333.244; m³
